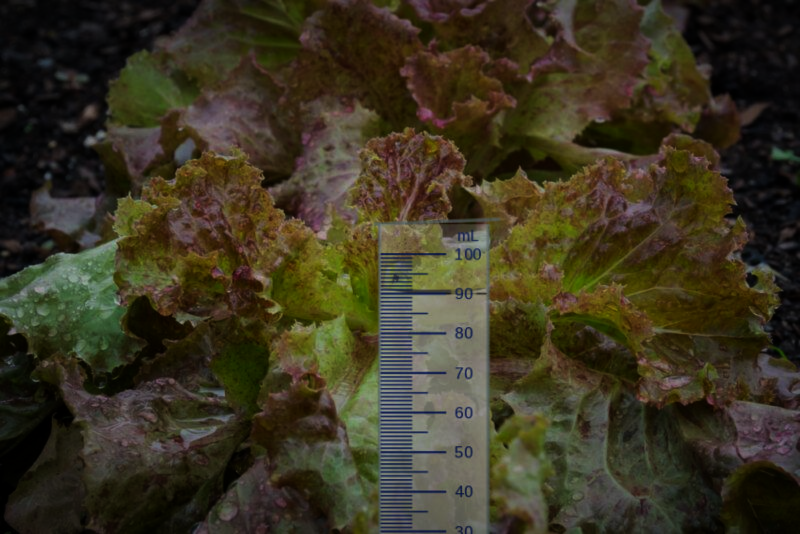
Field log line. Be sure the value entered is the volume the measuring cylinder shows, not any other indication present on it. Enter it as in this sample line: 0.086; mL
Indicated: 90; mL
